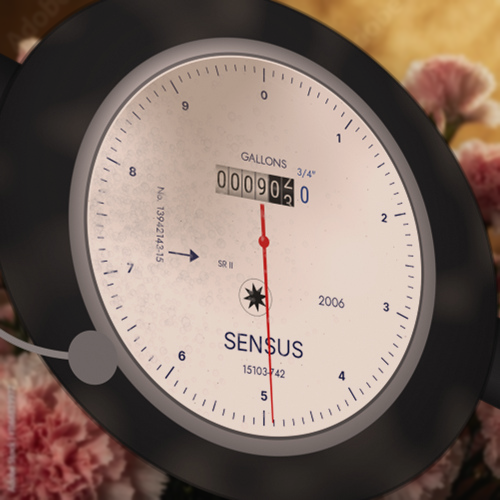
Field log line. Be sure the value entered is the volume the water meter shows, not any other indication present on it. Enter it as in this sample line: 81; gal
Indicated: 9024.9; gal
